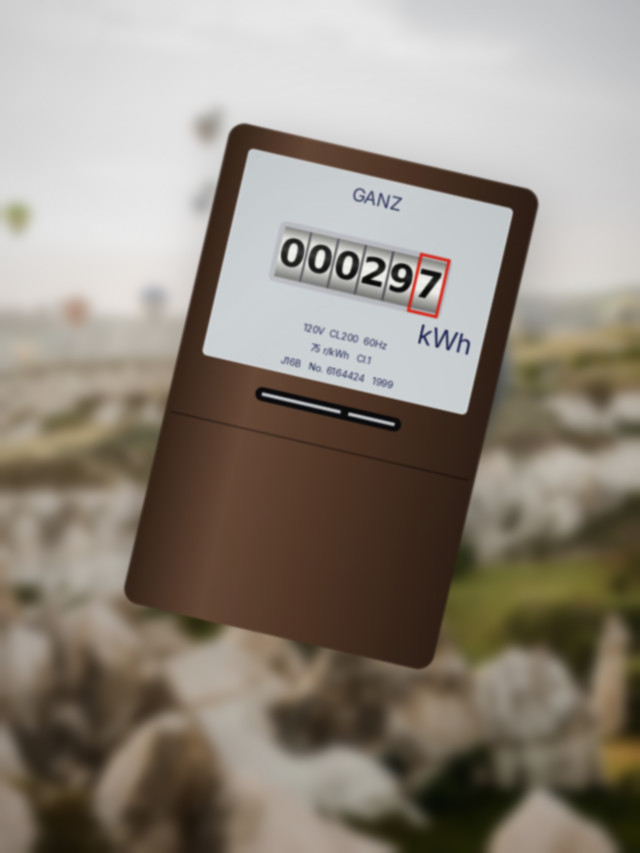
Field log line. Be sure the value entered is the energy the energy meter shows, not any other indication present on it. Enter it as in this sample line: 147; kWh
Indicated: 29.7; kWh
